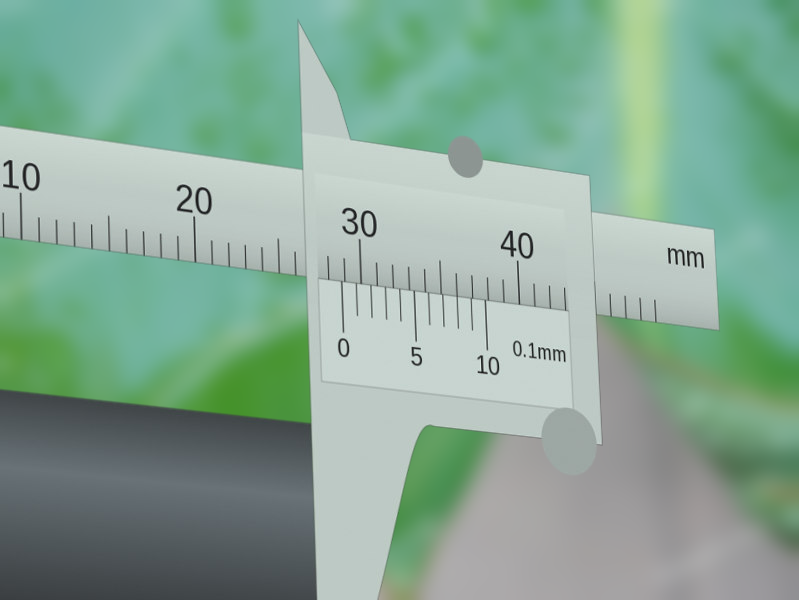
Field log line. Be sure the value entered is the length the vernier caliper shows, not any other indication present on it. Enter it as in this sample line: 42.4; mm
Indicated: 28.8; mm
